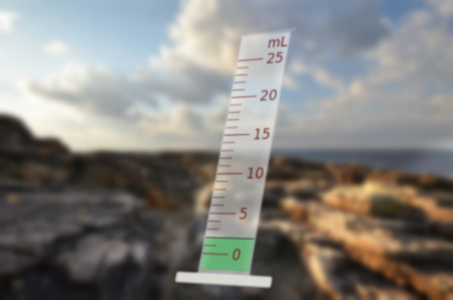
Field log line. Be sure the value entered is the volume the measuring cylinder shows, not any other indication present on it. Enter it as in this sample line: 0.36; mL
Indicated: 2; mL
